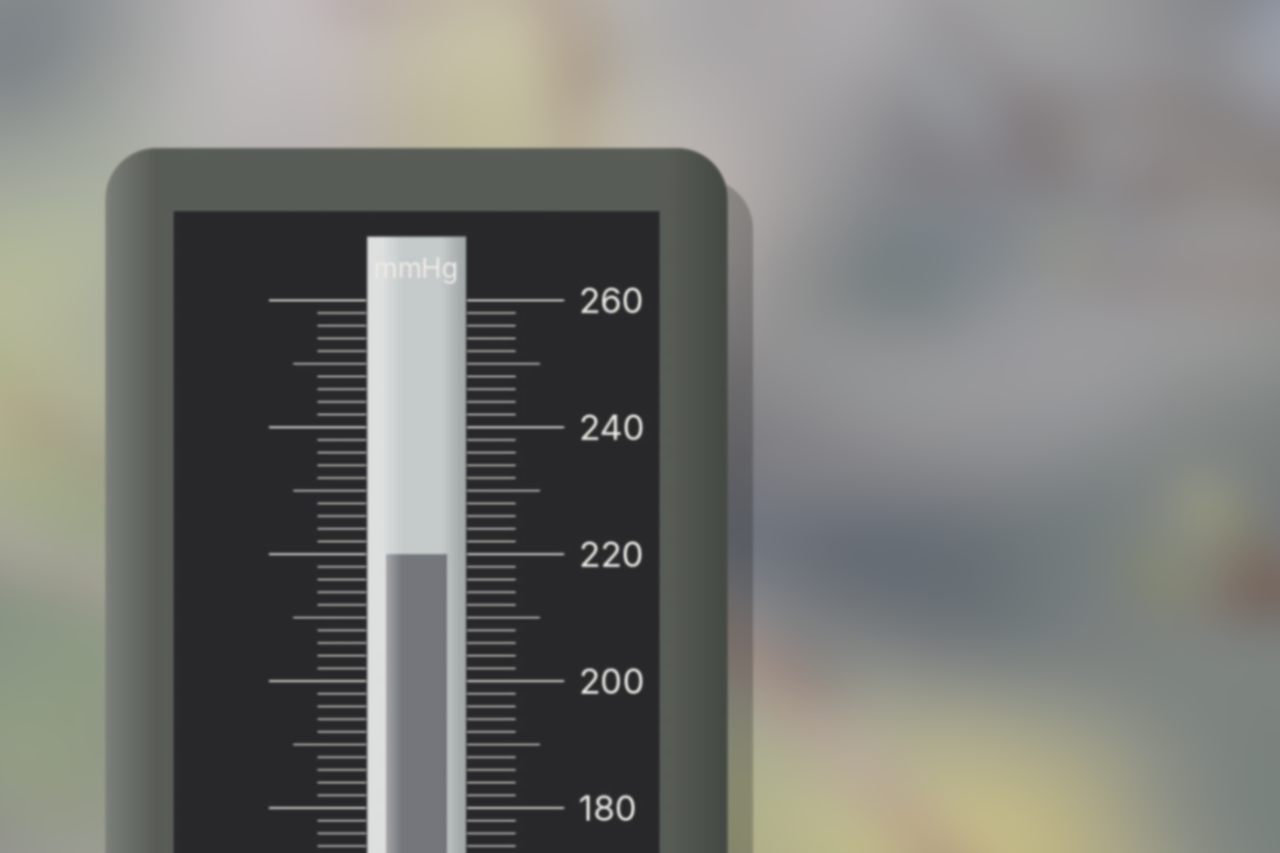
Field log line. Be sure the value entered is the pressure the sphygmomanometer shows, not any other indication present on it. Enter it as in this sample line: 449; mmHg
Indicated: 220; mmHg
